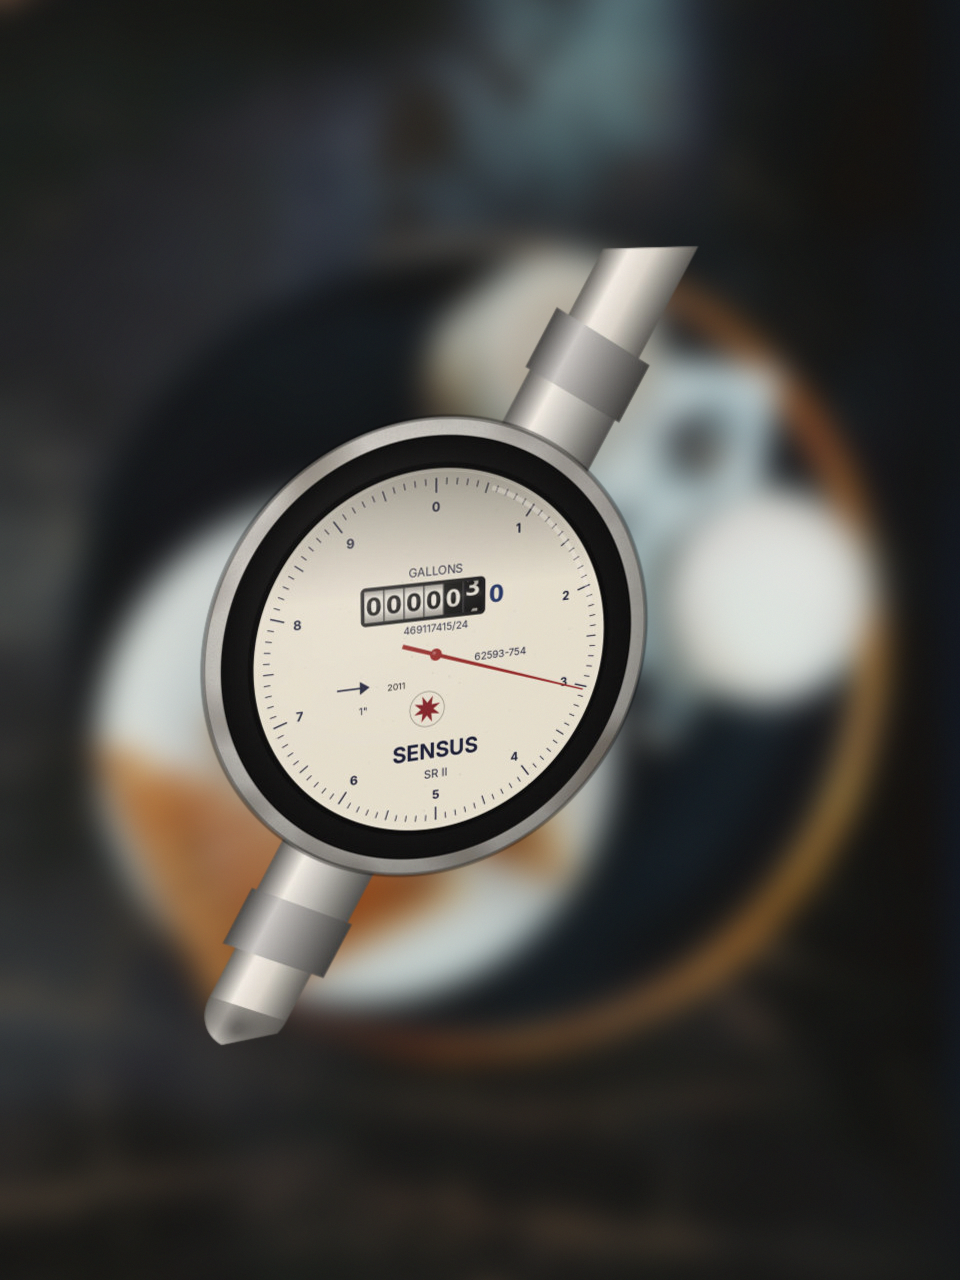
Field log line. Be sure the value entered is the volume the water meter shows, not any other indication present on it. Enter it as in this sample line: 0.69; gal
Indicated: 33.0; gal
